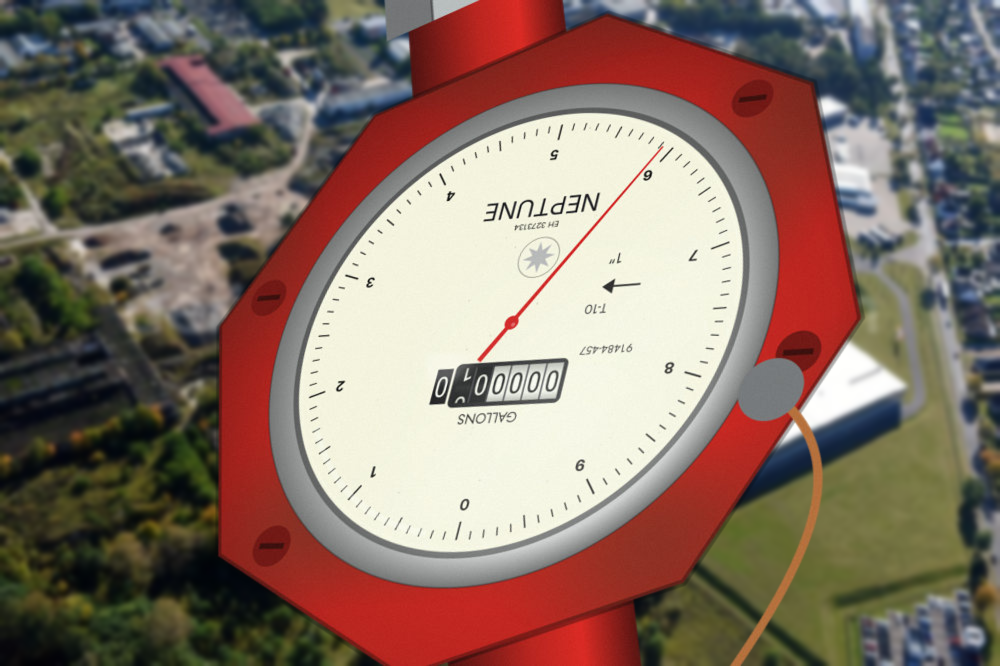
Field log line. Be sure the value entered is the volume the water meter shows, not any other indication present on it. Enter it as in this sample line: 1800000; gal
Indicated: 5.9; gal
